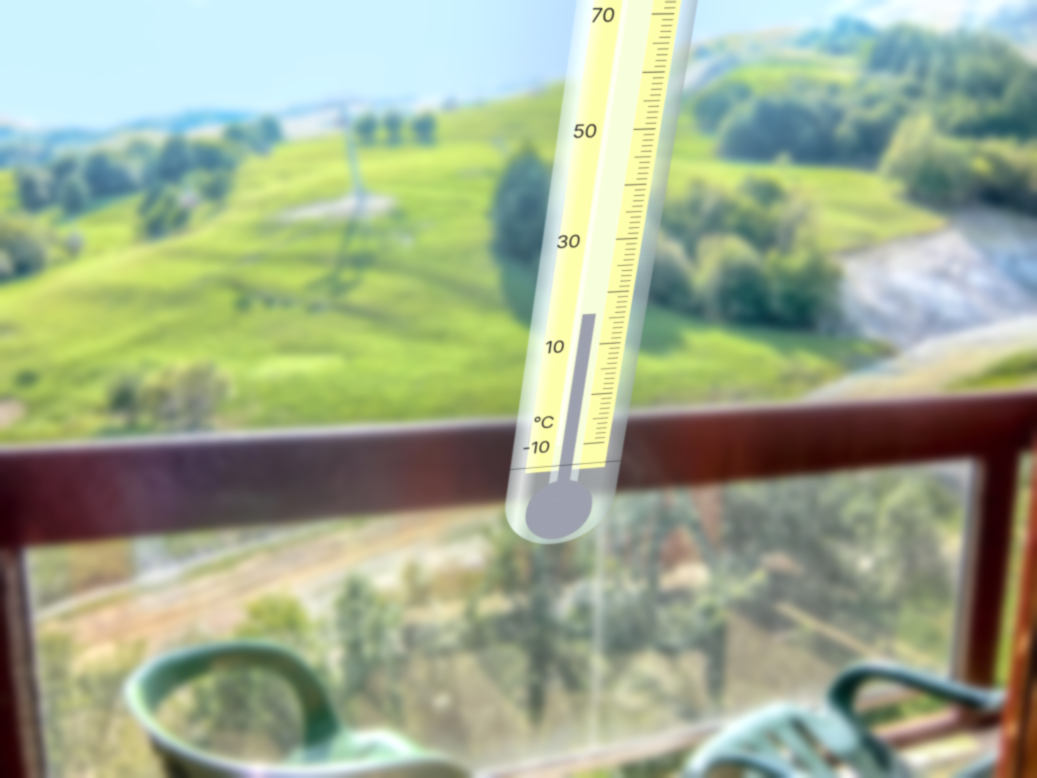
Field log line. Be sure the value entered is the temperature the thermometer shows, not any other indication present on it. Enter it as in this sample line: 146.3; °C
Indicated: 16; °C
